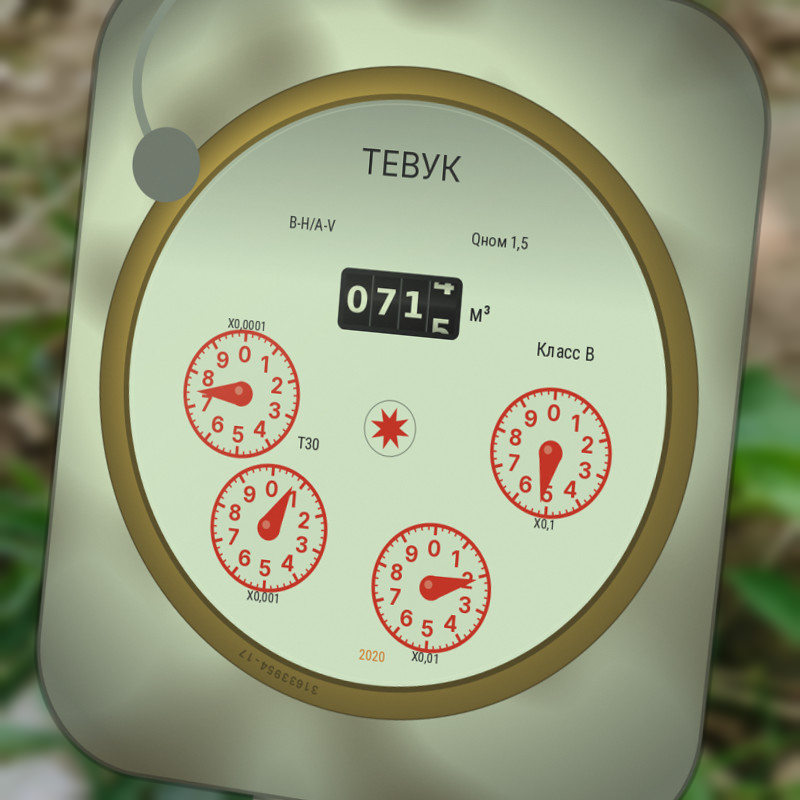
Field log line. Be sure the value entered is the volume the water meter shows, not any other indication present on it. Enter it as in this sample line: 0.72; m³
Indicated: 714.5207; m³
